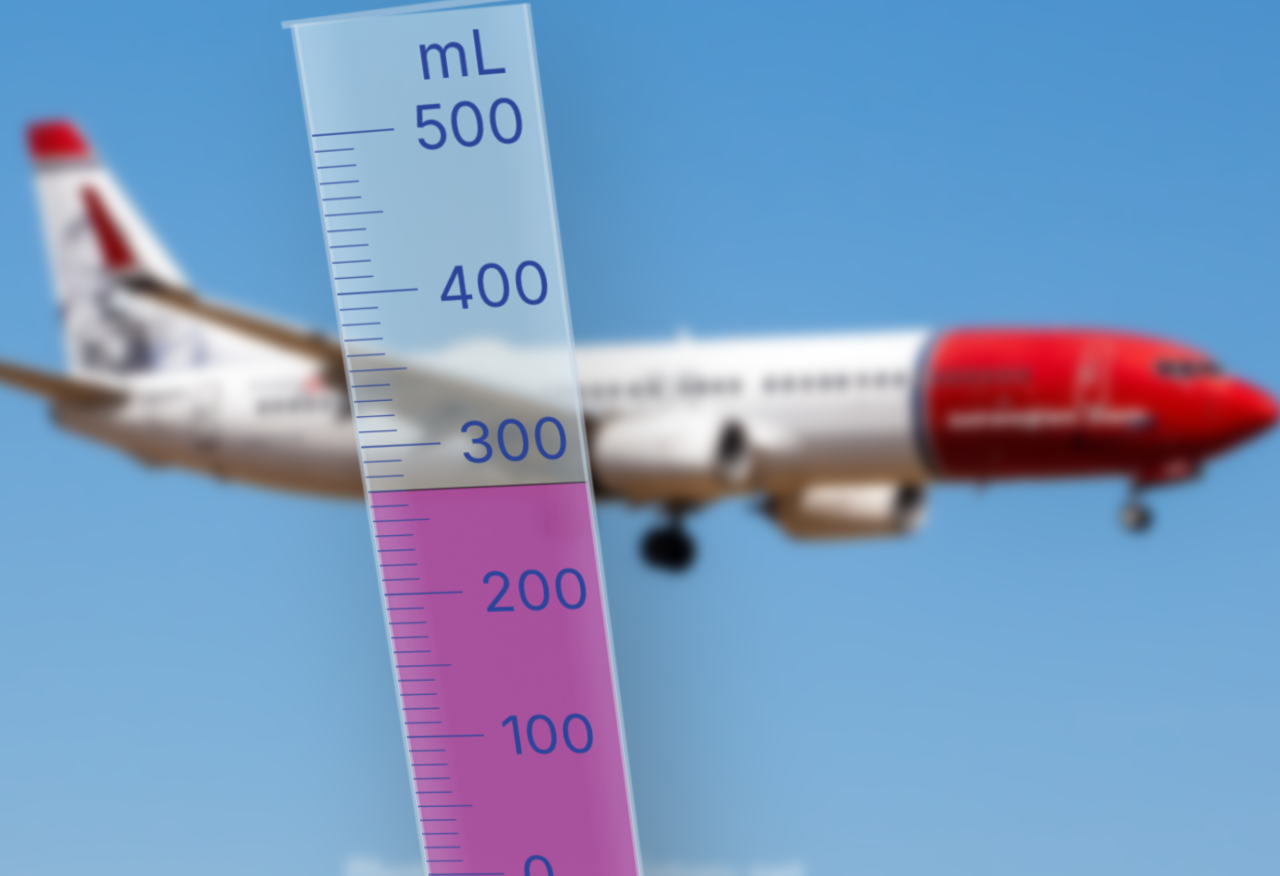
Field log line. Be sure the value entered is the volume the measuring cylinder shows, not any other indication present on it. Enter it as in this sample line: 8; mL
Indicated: 270; mL
